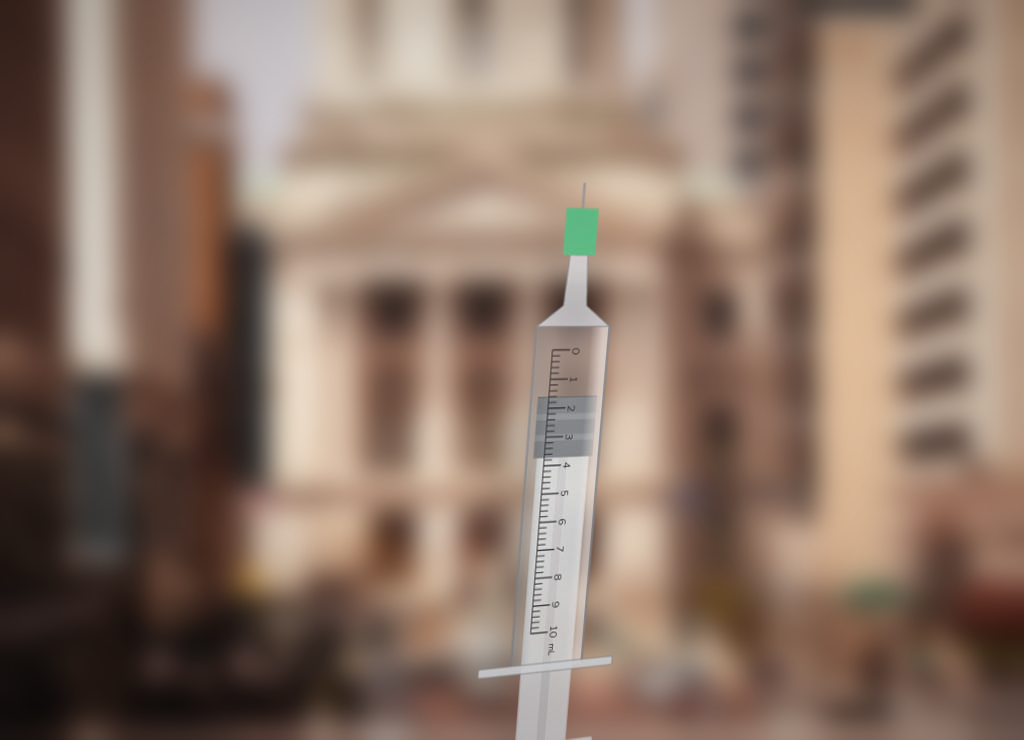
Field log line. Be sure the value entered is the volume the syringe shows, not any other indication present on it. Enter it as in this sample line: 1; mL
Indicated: 1.6; mL
